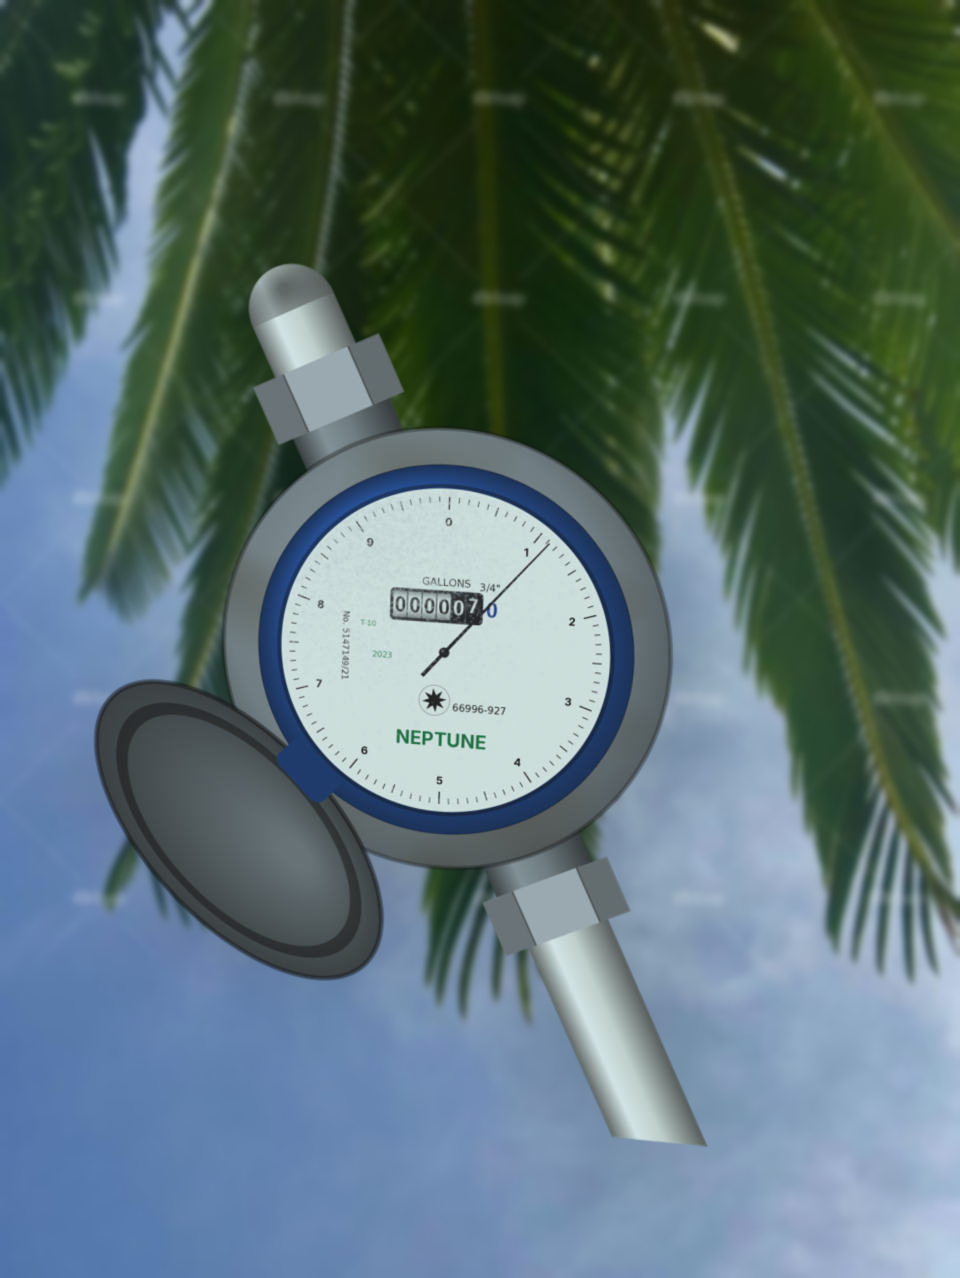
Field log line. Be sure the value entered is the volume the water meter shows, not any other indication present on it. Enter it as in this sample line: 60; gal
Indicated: 71.1; gal
